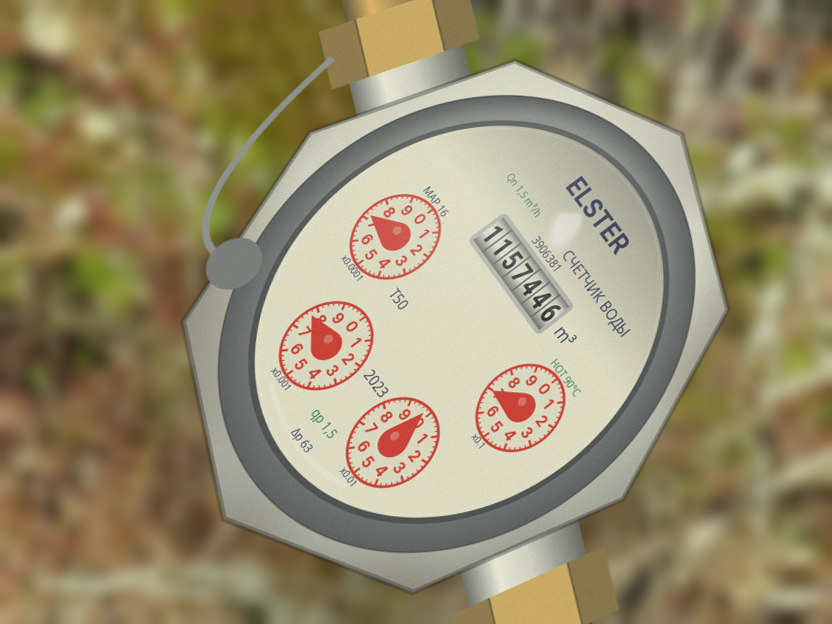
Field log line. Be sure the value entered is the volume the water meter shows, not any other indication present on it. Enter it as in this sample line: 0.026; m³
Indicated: 1157446.6977; m³
